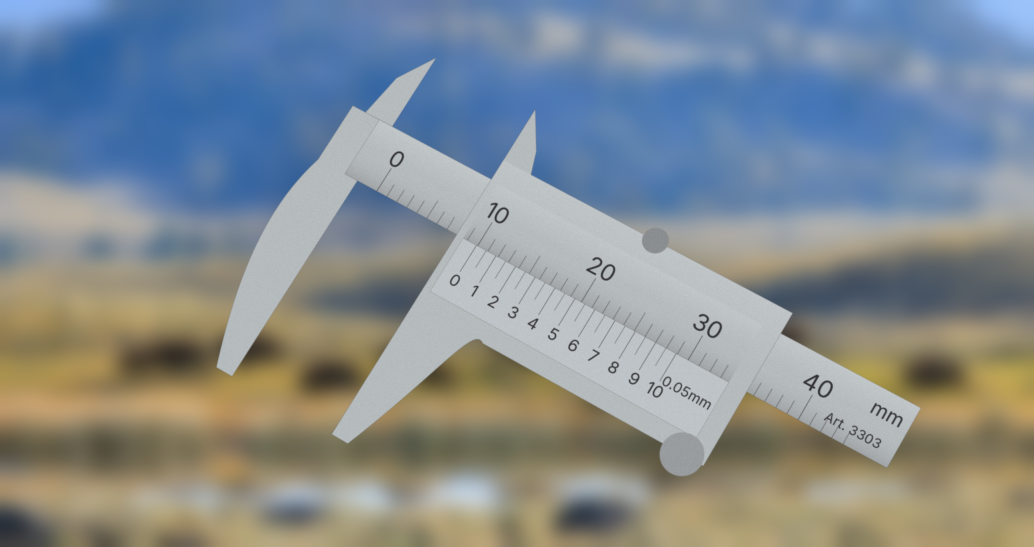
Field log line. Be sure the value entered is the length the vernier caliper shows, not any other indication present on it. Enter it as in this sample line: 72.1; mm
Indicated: 9.9; mm
